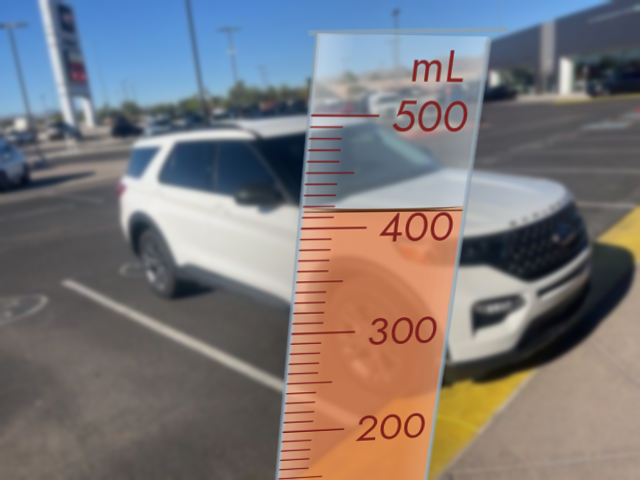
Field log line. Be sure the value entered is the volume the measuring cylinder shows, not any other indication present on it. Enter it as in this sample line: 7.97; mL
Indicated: 415; mL
